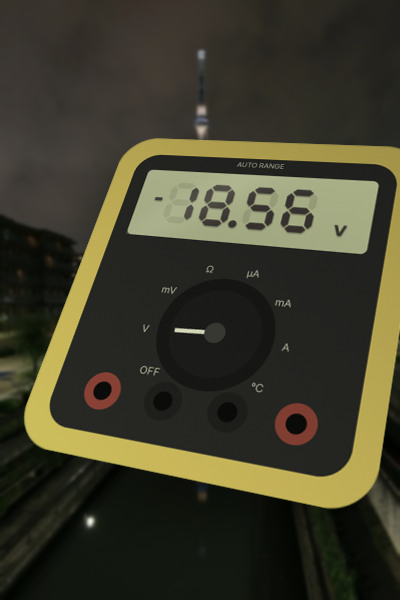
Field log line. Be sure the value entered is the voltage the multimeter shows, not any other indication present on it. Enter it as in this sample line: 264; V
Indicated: -18.56; V
